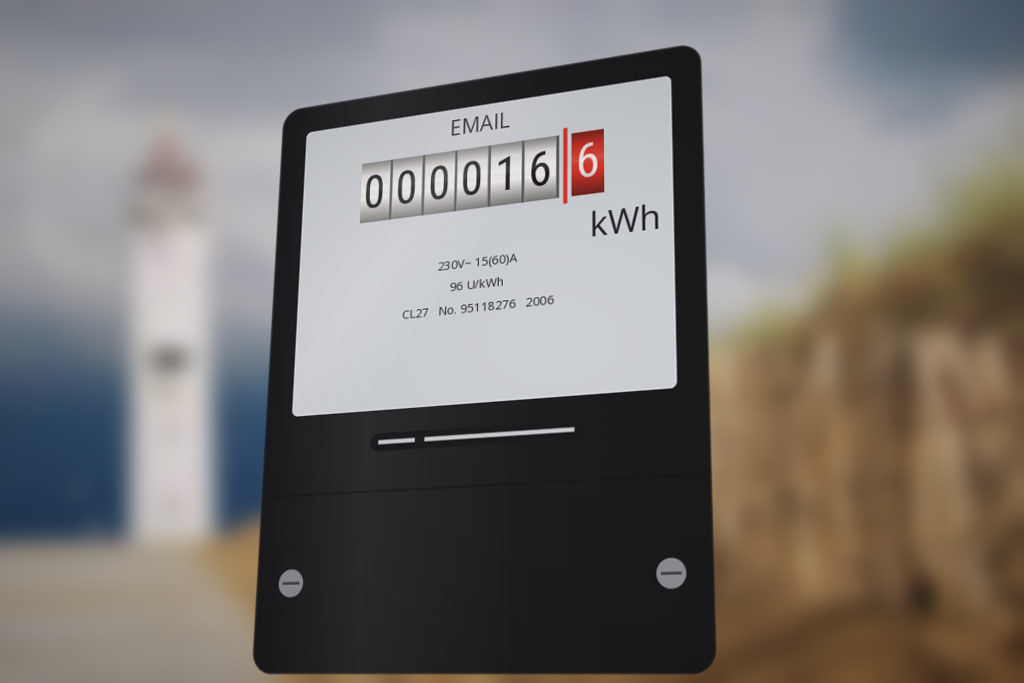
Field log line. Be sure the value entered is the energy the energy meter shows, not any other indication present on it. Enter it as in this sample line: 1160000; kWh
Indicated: 16.6; kWh
